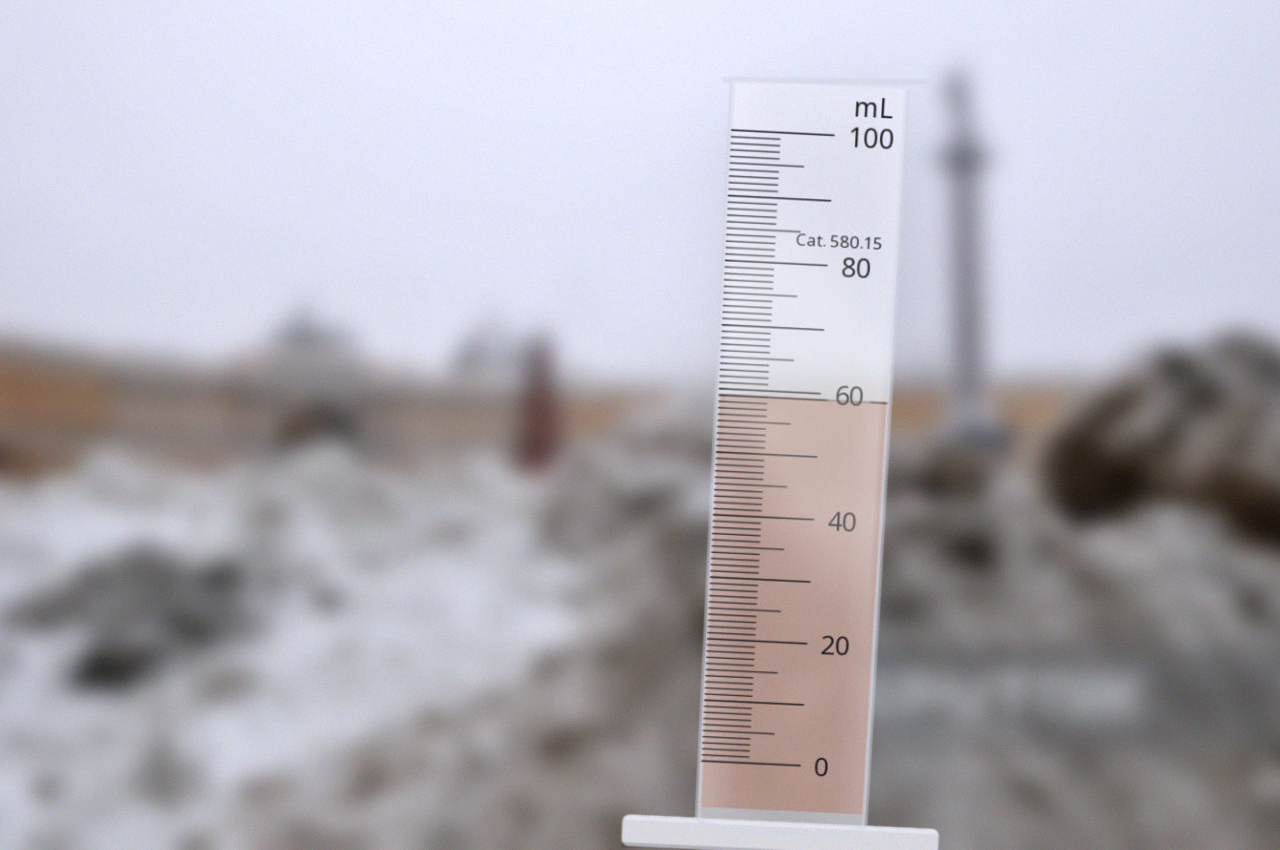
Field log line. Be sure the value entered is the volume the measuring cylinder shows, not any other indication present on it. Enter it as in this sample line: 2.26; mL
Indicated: 59; mL
